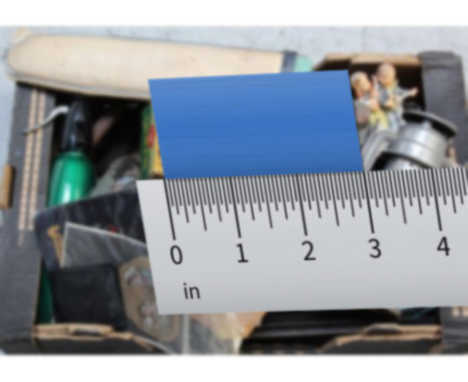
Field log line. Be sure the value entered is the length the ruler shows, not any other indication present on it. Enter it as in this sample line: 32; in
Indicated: 3; in
